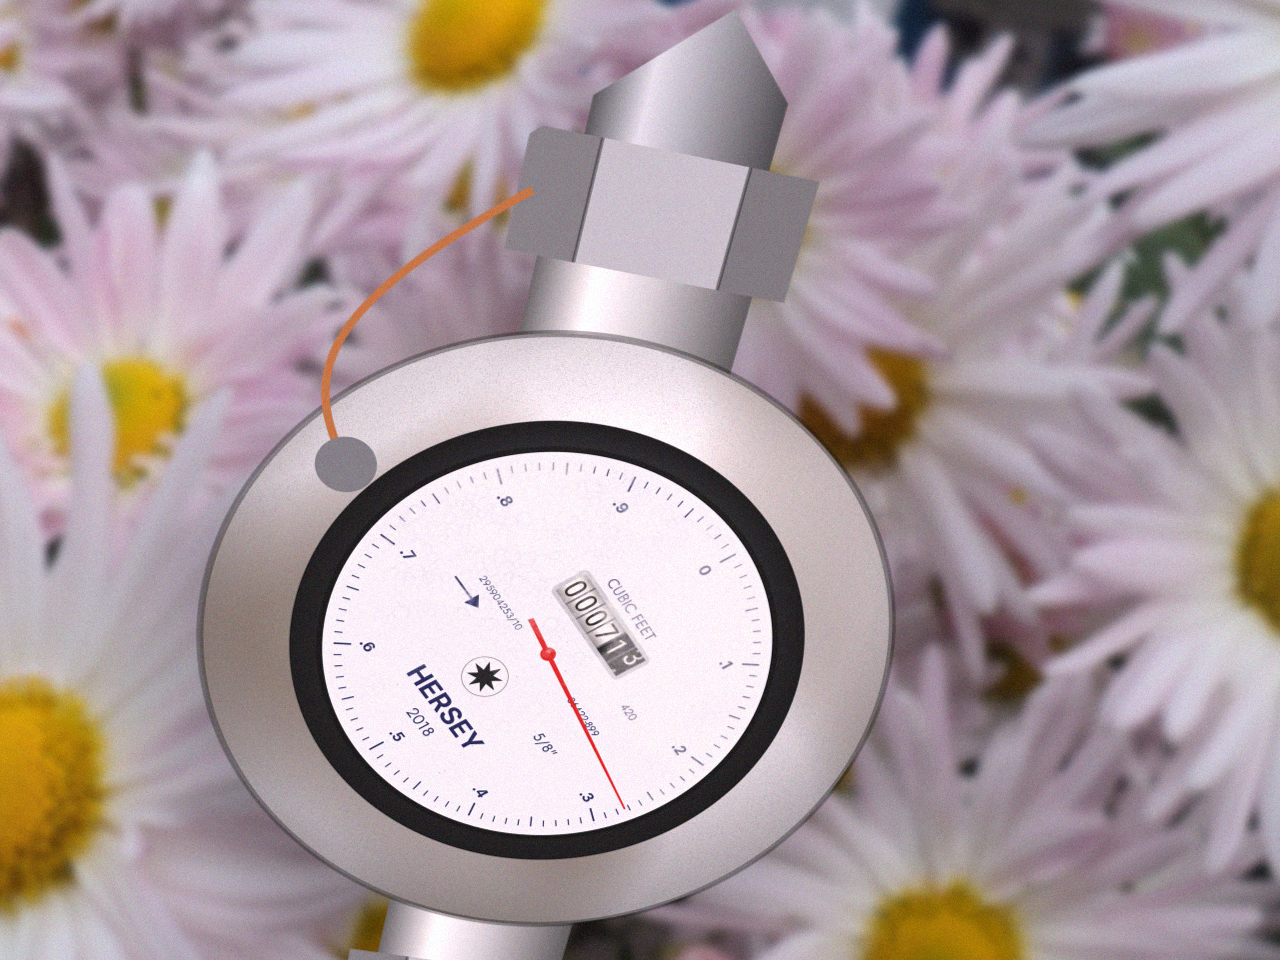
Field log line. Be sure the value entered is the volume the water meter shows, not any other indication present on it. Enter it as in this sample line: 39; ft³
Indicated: 713.27; ft³
